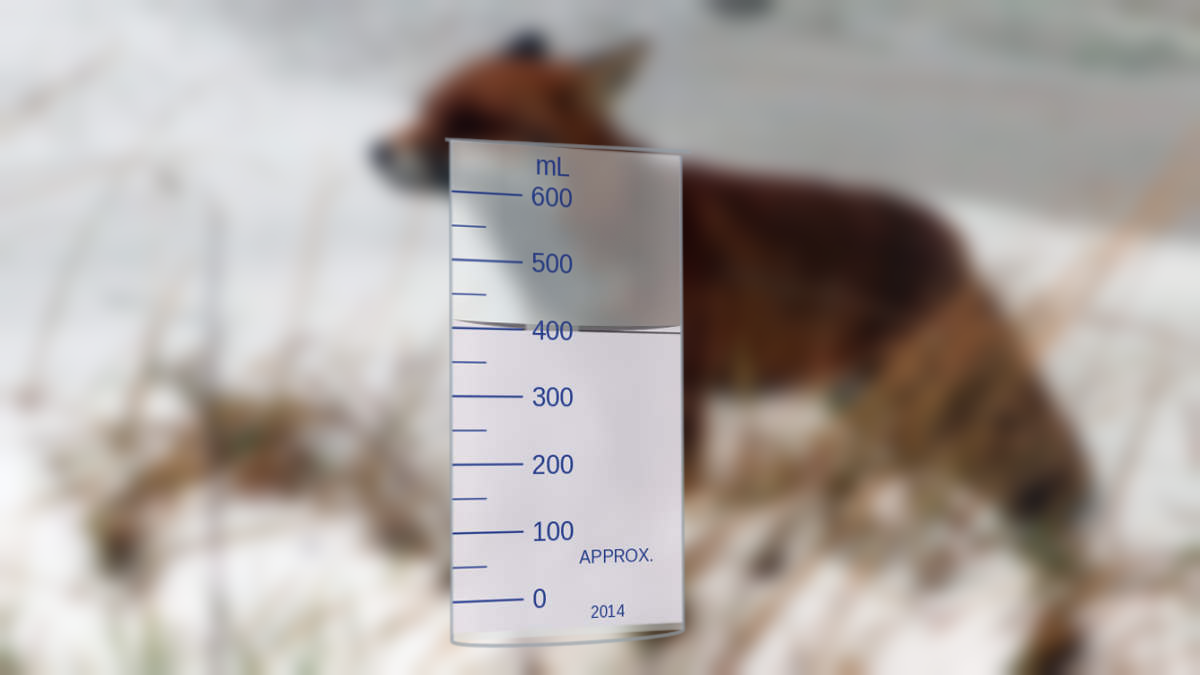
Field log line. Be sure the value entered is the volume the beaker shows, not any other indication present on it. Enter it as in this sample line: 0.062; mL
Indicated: 400; mL
